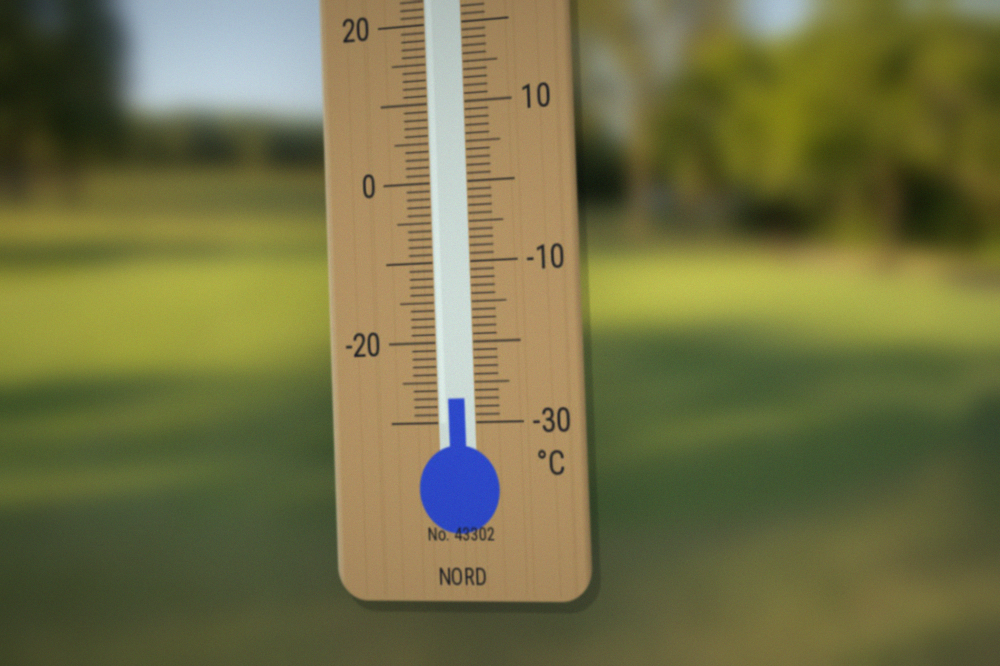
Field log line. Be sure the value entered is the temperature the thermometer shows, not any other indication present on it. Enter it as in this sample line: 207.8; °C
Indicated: -27; °C
